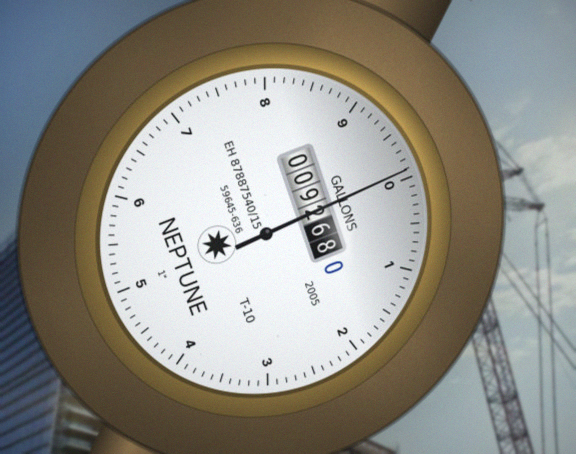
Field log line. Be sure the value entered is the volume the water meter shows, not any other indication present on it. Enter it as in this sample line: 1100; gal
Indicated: 92679.9; gal
